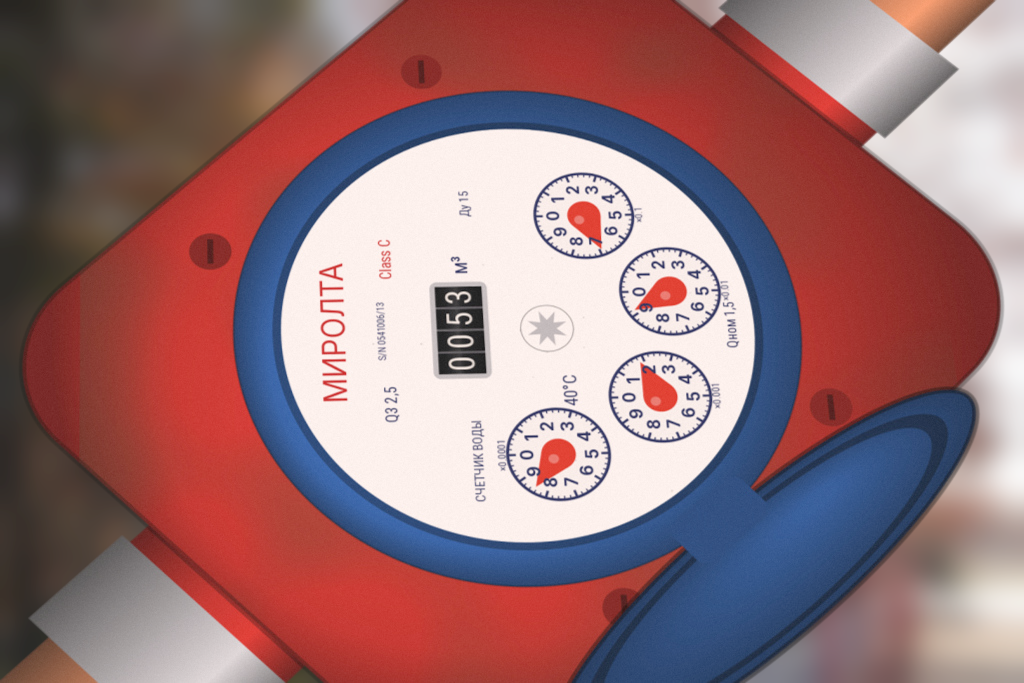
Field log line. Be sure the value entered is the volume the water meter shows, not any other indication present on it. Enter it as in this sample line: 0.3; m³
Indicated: 53.6918; m³
